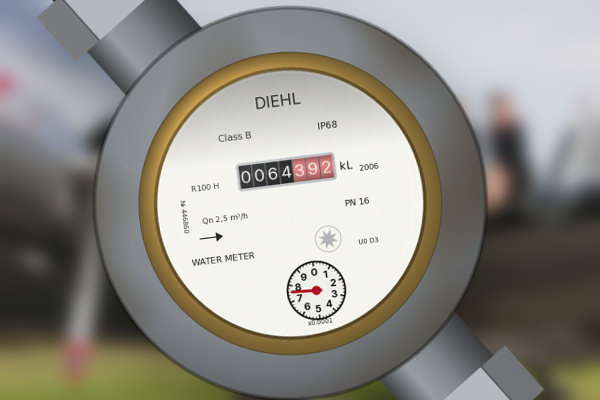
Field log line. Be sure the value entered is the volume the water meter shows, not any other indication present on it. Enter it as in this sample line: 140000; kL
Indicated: 64.3927; kL
